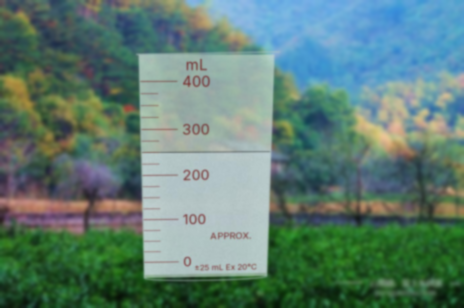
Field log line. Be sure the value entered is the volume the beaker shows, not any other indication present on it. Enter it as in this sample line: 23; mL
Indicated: 250; mL
